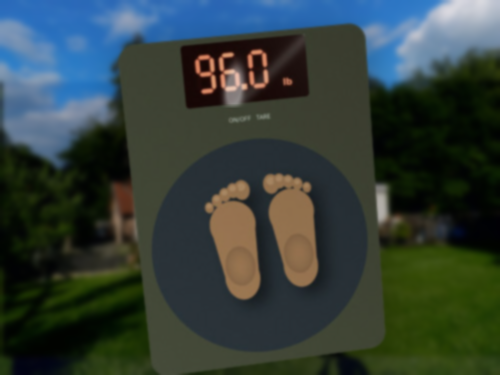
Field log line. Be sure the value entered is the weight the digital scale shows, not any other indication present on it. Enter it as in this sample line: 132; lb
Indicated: 96.0; lb
